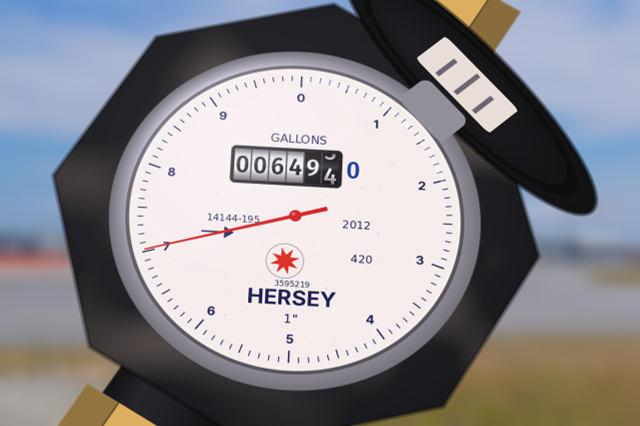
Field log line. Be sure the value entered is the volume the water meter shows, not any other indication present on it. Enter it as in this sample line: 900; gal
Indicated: 64937.0; gal
